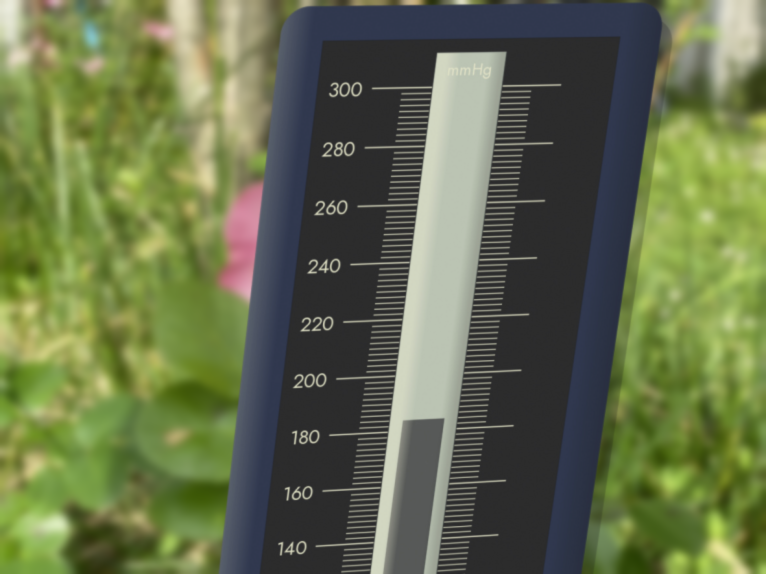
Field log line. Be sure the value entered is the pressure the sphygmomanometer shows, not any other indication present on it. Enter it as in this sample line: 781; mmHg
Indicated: 184; mmHg
